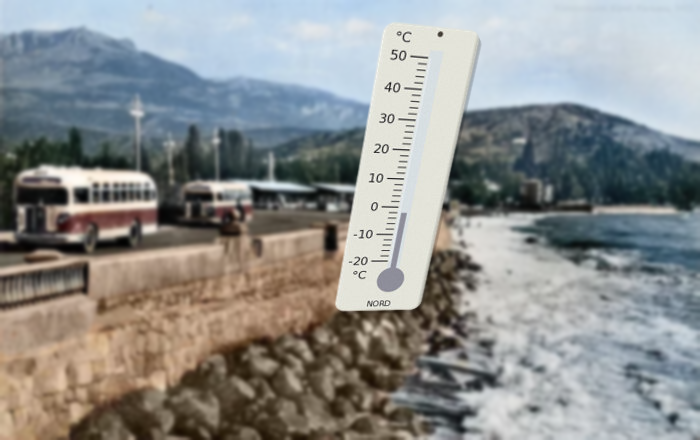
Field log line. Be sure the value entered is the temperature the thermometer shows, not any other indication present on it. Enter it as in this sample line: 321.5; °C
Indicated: -2; °C
